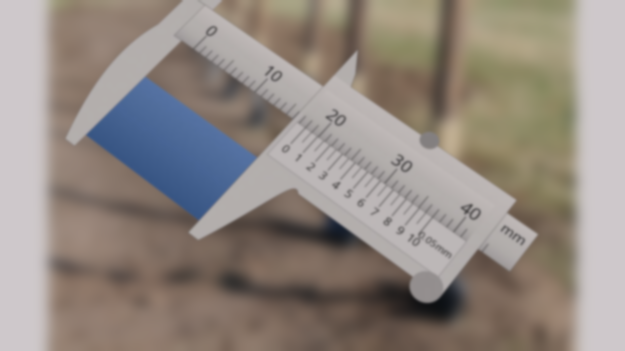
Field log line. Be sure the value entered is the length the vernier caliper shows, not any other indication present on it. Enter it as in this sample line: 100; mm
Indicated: 18.0; mm
